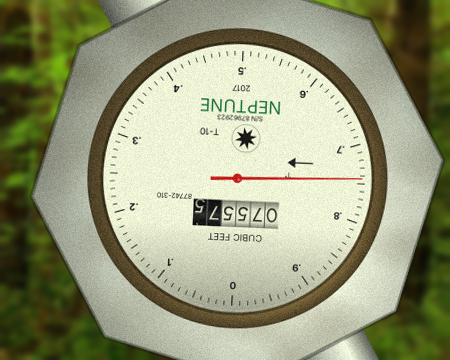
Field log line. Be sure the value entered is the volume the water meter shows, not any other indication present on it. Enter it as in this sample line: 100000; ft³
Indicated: 75574.74; ft³
